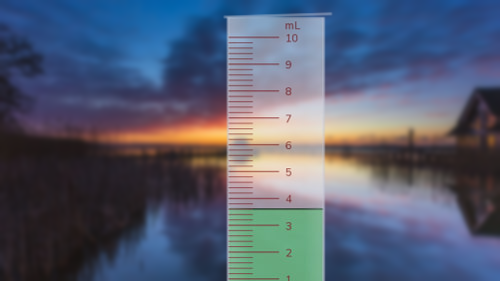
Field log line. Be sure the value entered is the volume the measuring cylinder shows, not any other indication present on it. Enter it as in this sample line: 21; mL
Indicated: 3.6; mL
